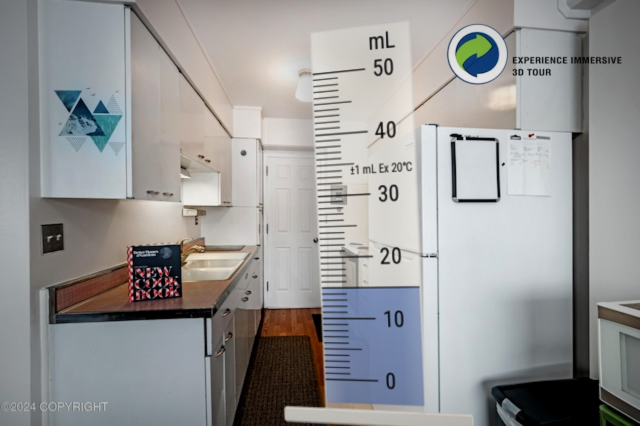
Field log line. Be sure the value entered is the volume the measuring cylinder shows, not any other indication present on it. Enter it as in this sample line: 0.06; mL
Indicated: 15; mL
